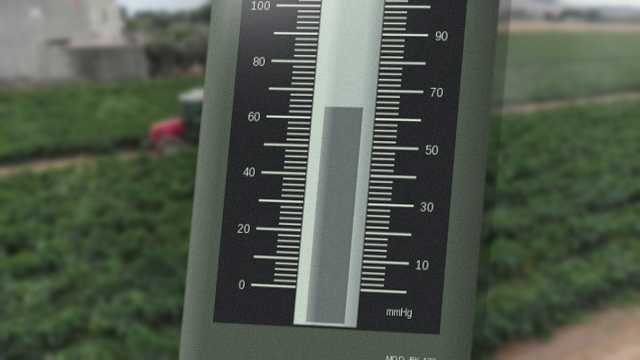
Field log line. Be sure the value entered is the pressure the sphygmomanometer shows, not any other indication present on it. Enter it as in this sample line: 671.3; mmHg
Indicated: 64; mmHg
